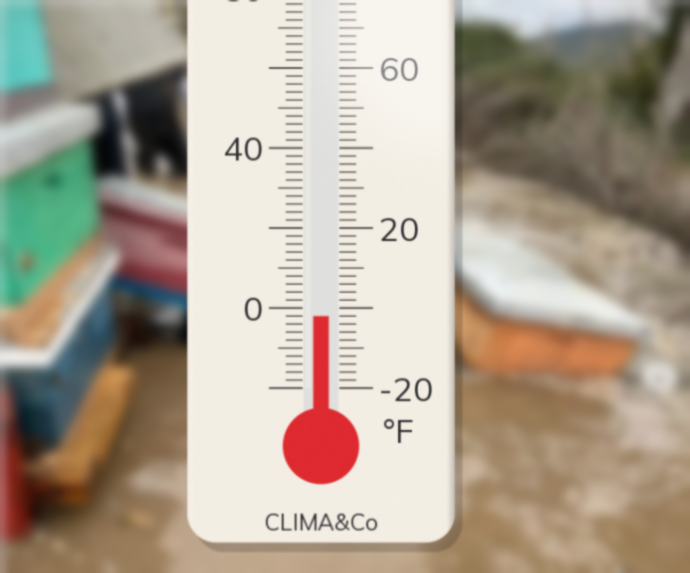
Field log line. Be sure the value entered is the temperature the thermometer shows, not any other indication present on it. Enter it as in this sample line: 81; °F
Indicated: -2; °F
